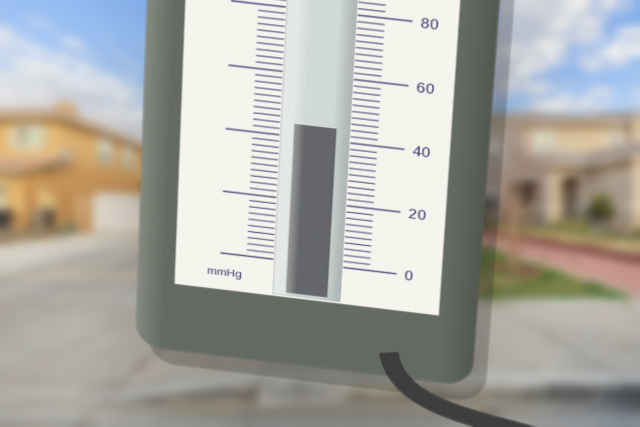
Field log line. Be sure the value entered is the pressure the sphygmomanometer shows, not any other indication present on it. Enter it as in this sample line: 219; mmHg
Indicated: 44; mmHg
